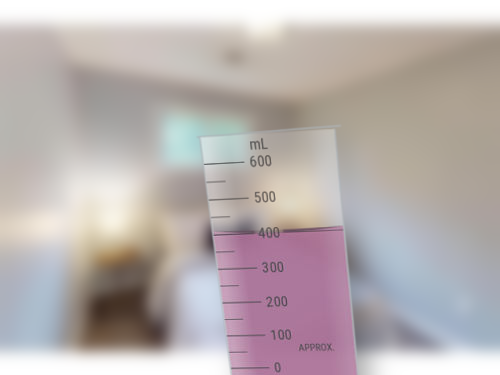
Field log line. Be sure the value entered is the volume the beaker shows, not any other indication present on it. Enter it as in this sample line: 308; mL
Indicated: 400; mL
